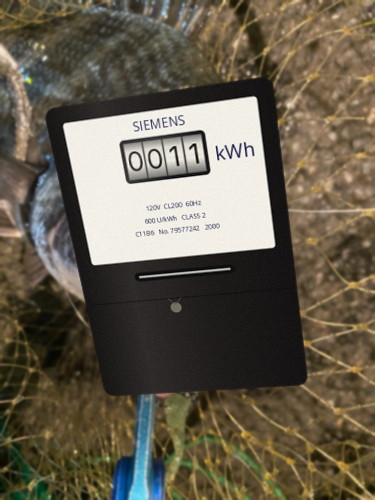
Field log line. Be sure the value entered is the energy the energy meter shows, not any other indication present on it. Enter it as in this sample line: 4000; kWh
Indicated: 11; kWh
